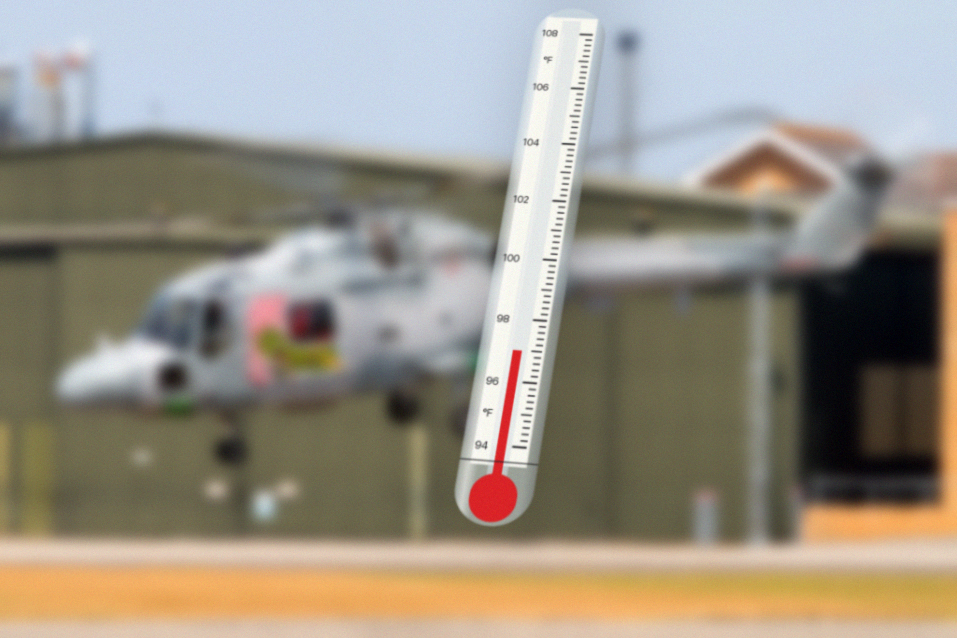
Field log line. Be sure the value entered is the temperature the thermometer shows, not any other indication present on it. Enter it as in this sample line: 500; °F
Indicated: 97; °F
